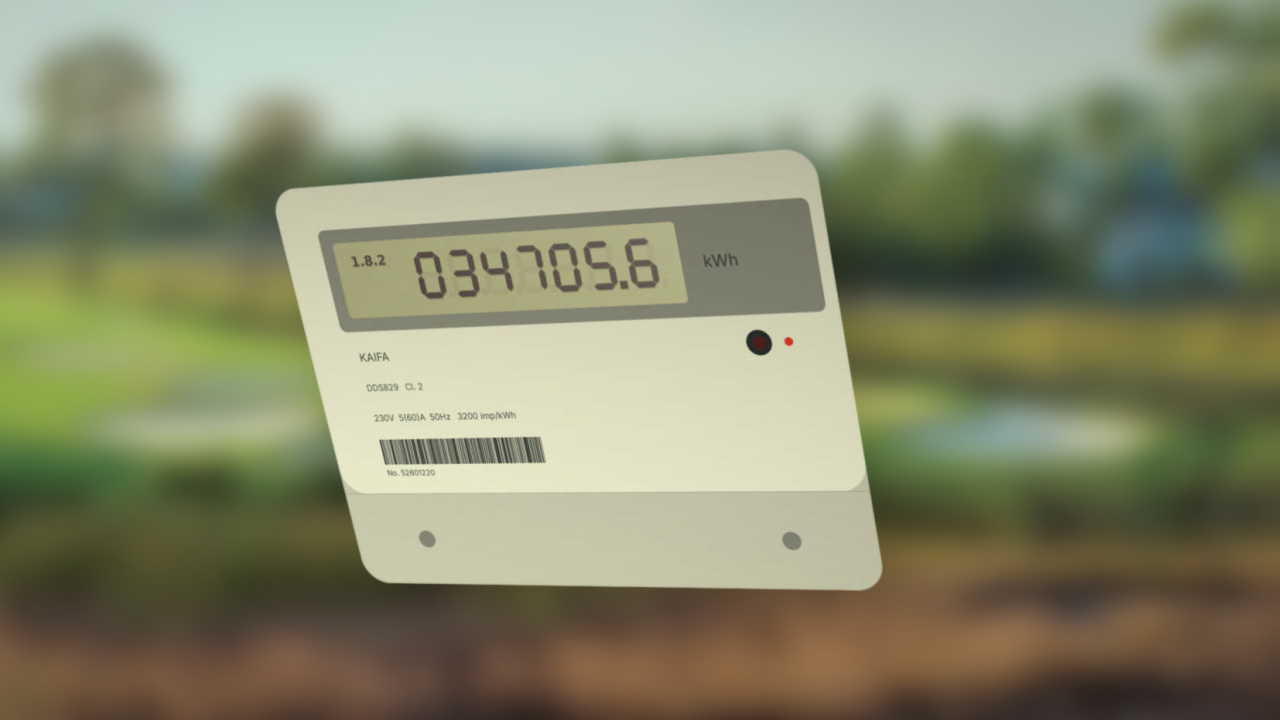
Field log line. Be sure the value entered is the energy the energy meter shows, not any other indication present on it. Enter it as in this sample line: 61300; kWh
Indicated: 34705.6; kWh
